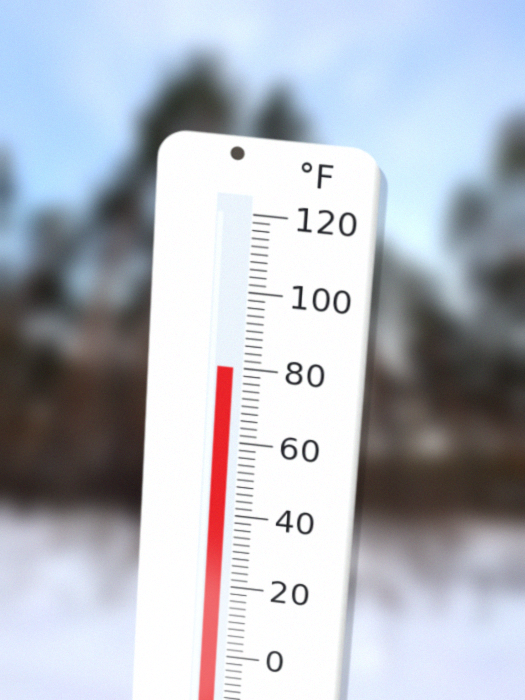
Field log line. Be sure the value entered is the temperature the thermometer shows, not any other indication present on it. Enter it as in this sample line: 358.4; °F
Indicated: 80; °F
